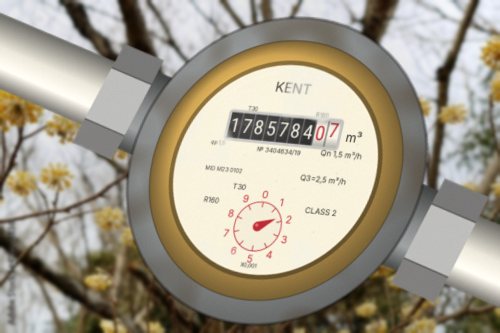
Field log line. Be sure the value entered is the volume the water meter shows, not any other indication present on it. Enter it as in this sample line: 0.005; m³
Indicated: 1785784.071; m³
